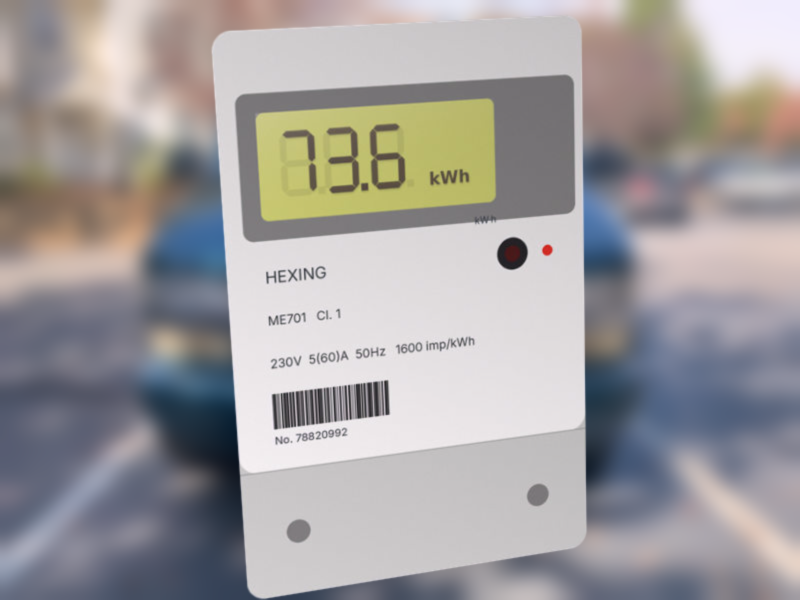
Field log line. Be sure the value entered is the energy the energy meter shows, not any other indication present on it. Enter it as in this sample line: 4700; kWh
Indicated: 73.6; kWh
